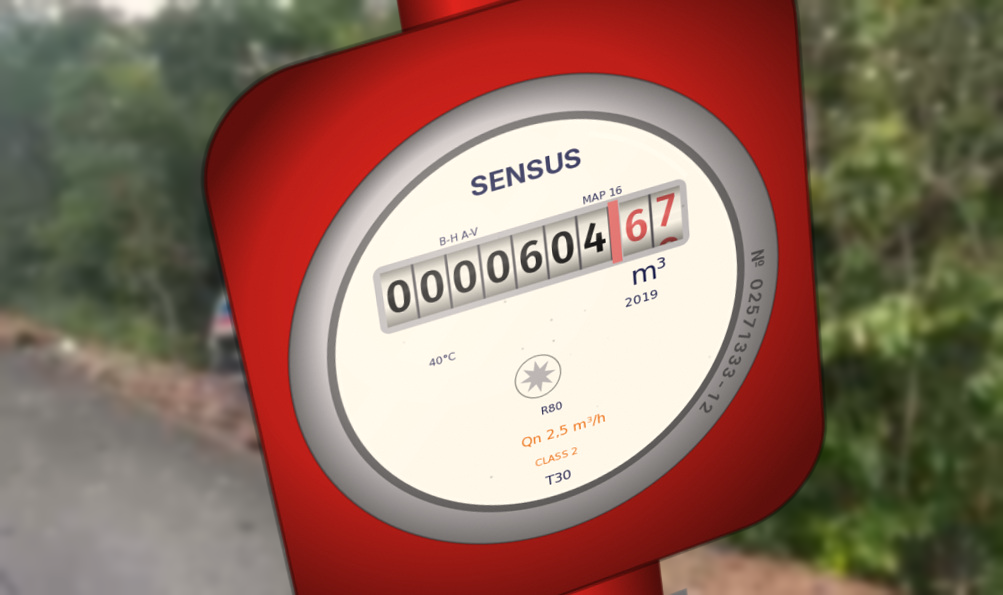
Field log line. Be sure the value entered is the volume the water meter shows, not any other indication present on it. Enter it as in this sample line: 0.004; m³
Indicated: 604.67; m³
